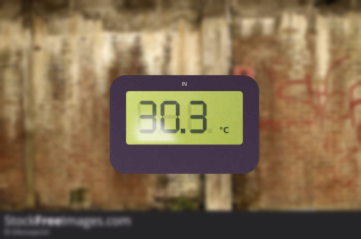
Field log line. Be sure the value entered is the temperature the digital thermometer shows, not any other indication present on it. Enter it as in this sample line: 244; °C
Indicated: 30.3; °C
